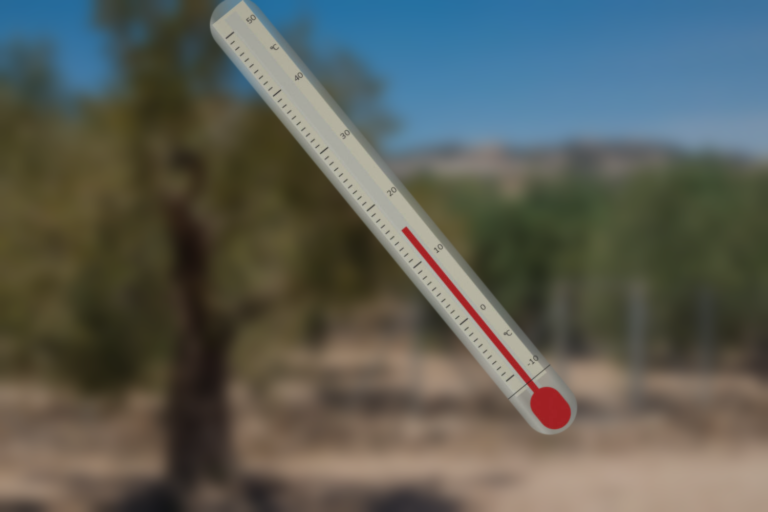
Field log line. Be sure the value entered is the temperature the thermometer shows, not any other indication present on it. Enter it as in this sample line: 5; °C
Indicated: 15; °C
